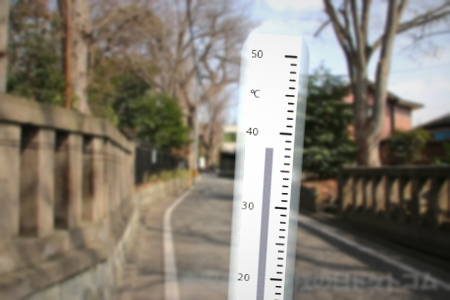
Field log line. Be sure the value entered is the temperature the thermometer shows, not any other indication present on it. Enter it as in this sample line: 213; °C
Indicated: 38; °C
